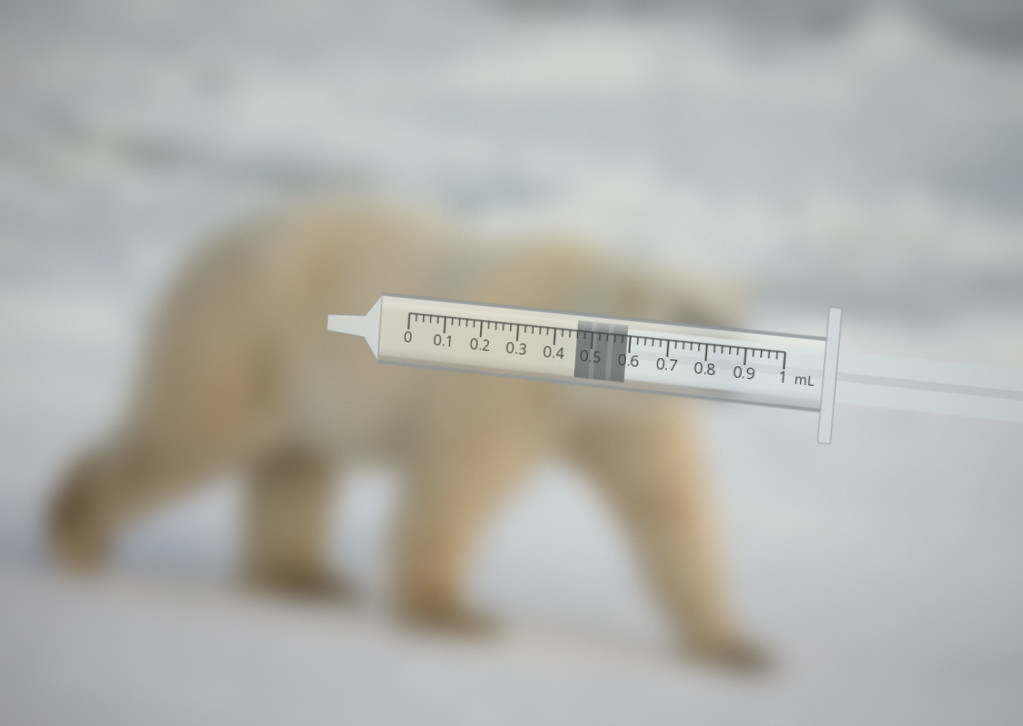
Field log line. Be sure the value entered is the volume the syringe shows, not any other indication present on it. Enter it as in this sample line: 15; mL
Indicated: 0.46; mL
